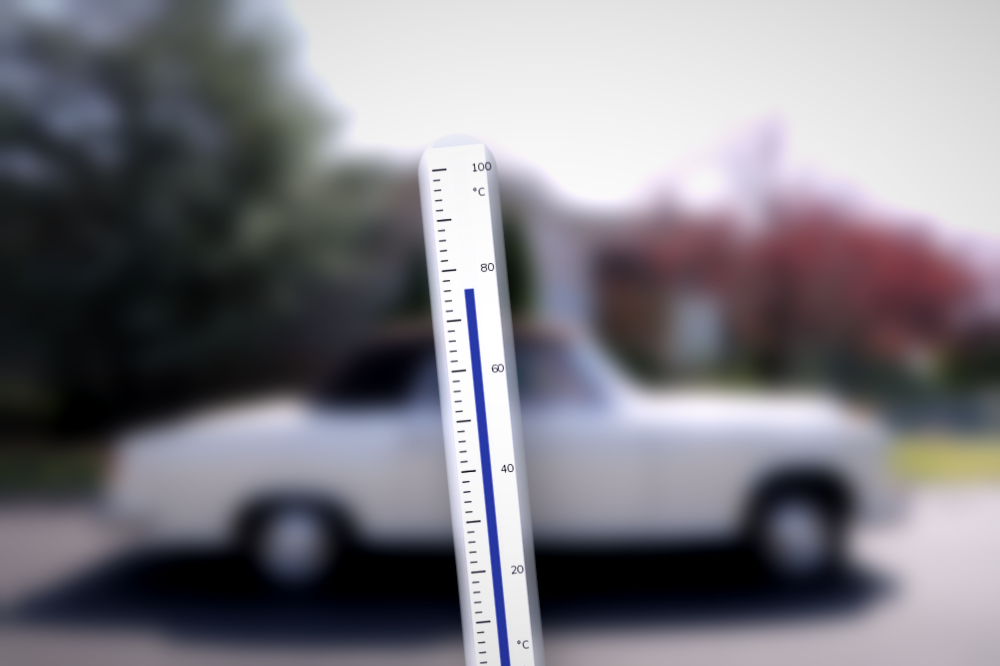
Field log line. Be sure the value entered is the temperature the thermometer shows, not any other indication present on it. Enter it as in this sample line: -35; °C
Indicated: 76; °C
